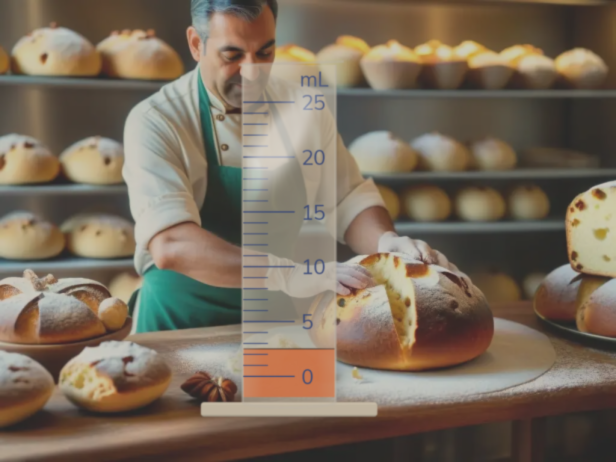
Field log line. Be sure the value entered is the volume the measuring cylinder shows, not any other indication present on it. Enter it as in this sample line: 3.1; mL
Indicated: 2.5; mL
